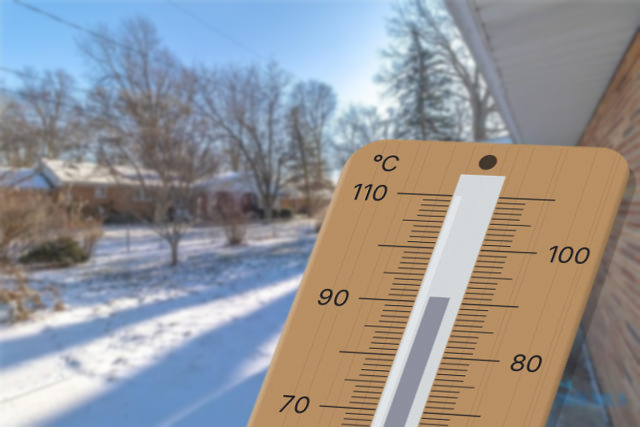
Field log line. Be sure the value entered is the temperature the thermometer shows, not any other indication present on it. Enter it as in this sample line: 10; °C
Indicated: 91; °C
